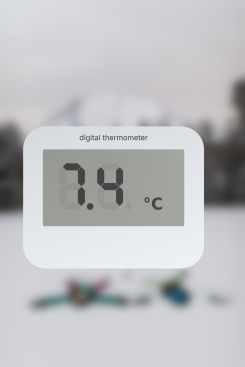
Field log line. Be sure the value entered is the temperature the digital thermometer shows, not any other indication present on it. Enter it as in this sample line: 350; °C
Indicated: 7.4; °C
